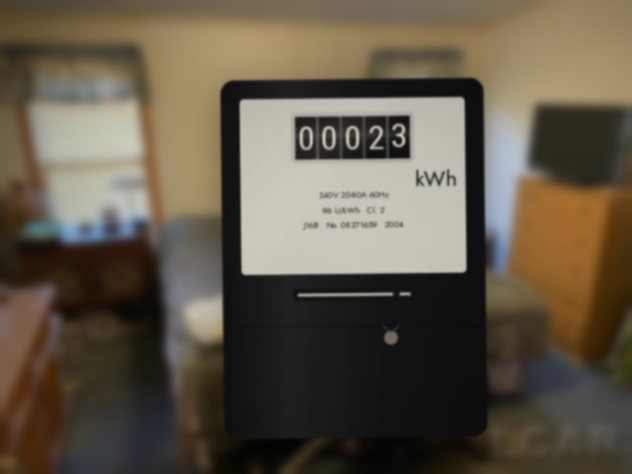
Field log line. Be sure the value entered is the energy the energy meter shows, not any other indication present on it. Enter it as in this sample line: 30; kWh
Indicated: 23; kWh
